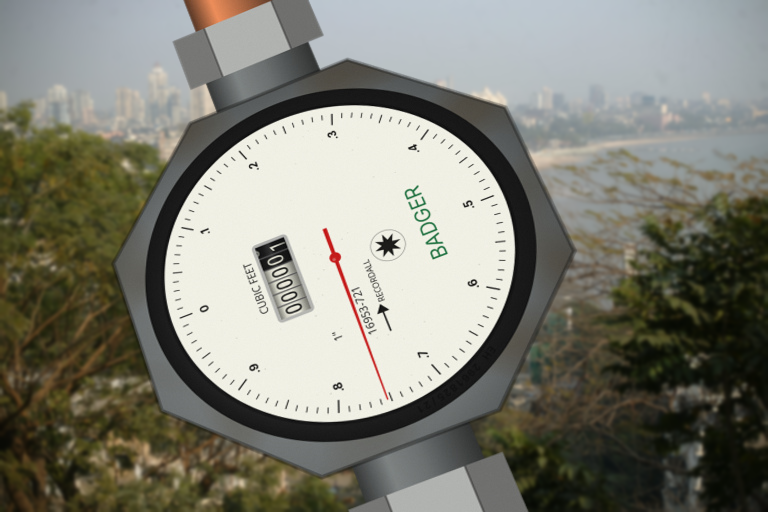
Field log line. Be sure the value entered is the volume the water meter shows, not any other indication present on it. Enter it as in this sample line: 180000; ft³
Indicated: 0.75; ft³
